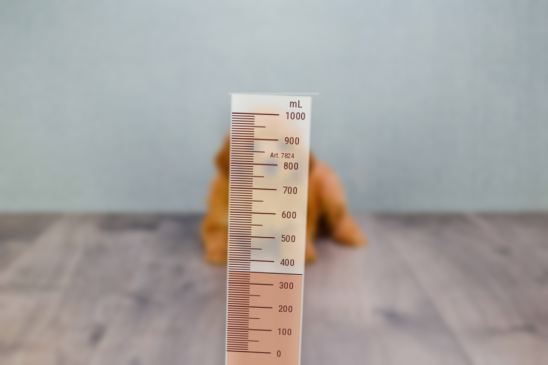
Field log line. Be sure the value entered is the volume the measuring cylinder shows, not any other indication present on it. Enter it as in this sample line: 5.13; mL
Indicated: 350; mL
